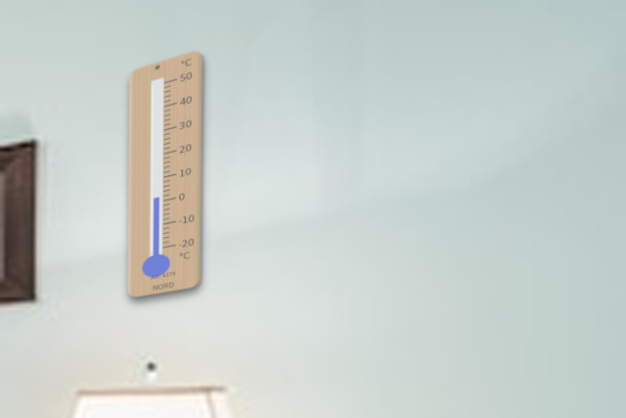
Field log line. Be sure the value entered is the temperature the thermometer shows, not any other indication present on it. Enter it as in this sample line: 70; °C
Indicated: 2; °C
